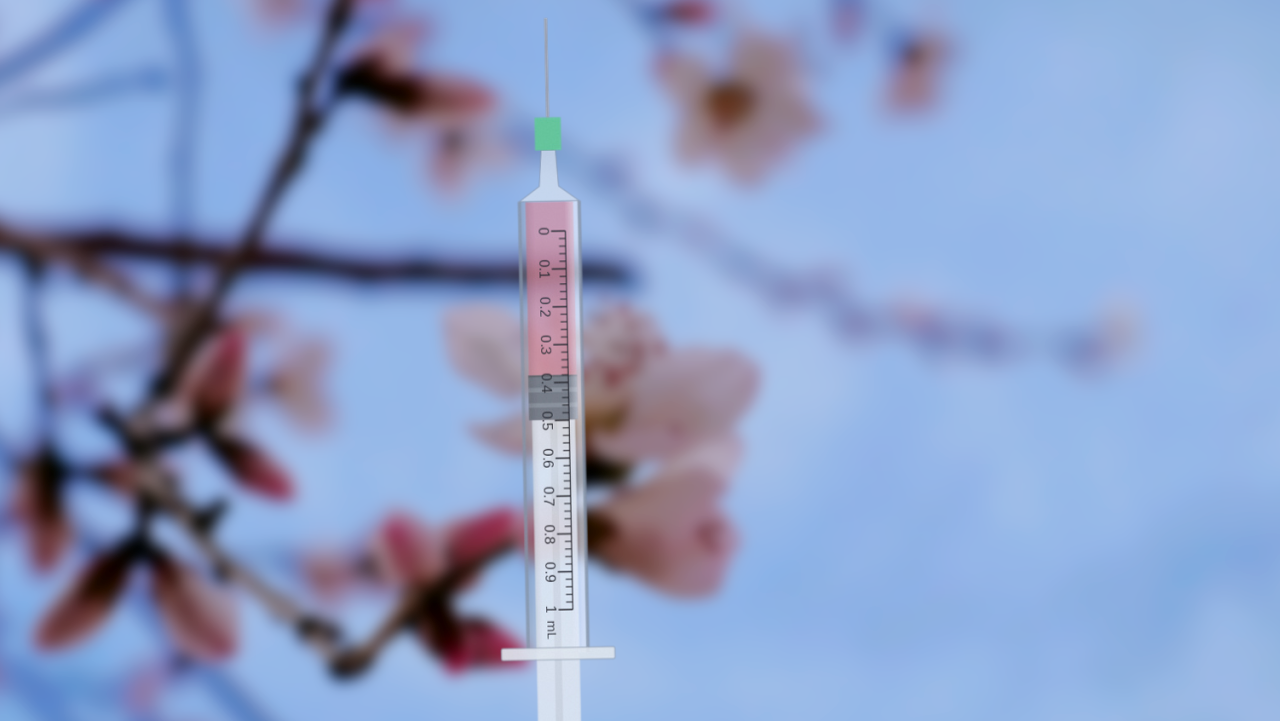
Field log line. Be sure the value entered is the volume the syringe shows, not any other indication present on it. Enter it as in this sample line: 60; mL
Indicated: 0.38; mL
